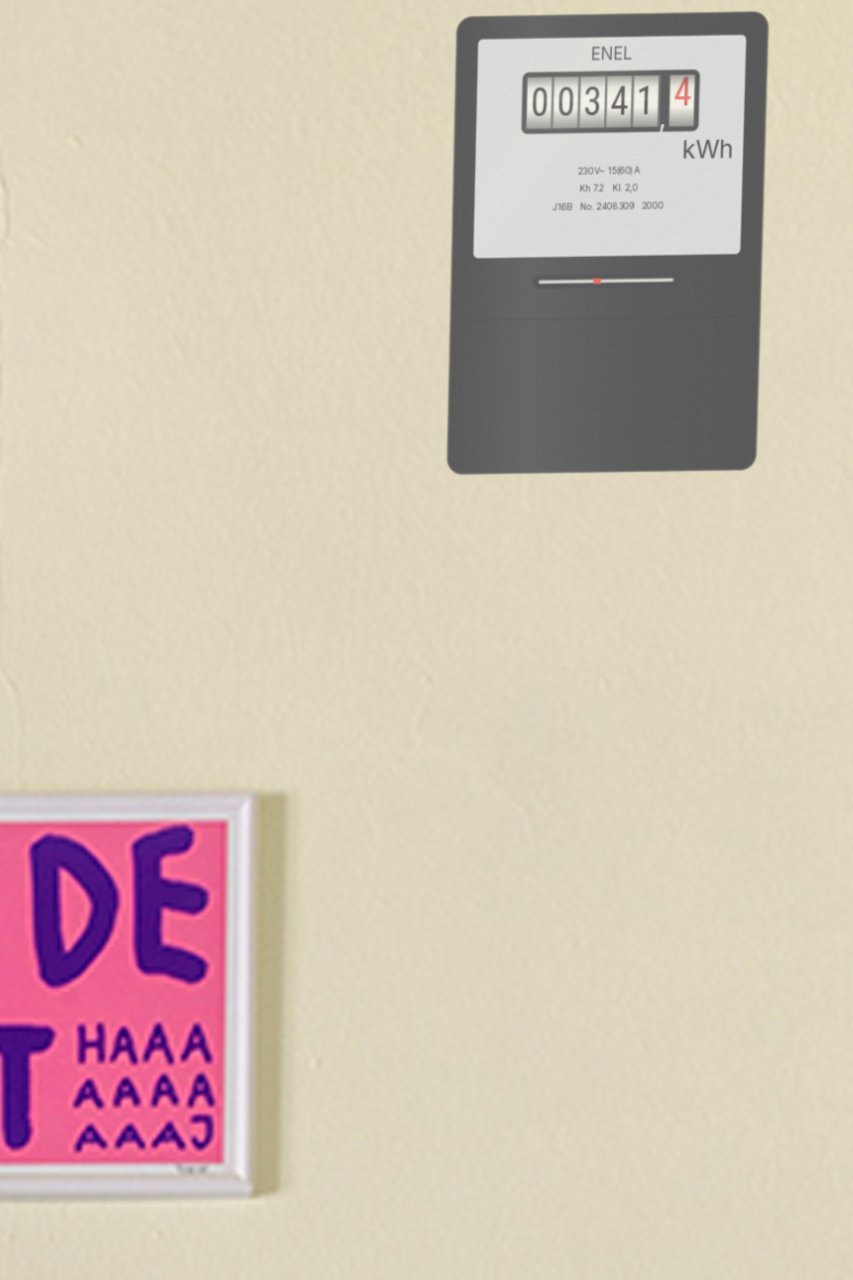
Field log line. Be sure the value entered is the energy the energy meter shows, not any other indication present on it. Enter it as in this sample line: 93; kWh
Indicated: 341.4; kWh
